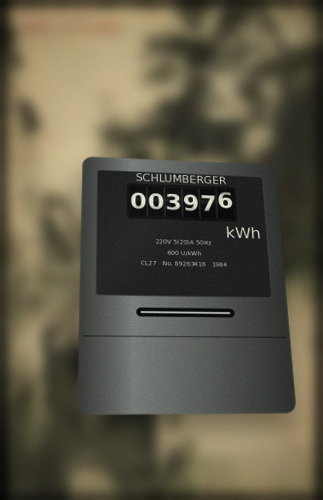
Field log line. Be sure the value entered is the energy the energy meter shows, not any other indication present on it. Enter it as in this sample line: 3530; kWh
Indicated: 3976; kWh
